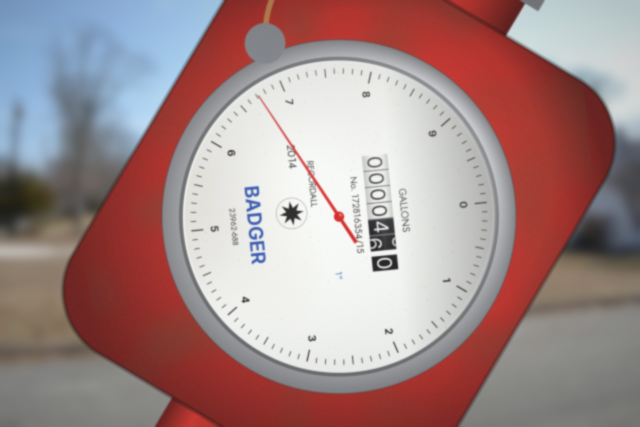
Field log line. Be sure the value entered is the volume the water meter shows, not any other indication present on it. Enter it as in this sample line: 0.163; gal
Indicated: 456.7; gal
